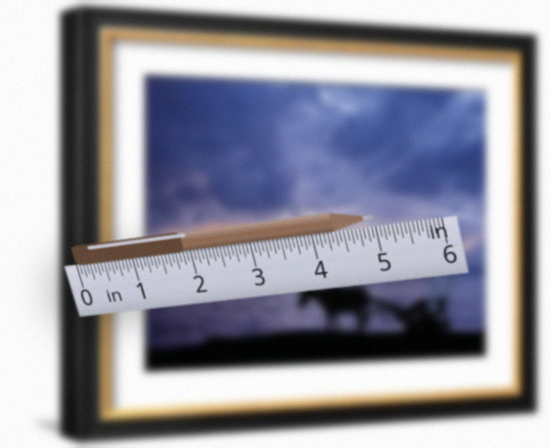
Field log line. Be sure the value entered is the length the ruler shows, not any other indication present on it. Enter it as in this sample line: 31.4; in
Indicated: 5; in
